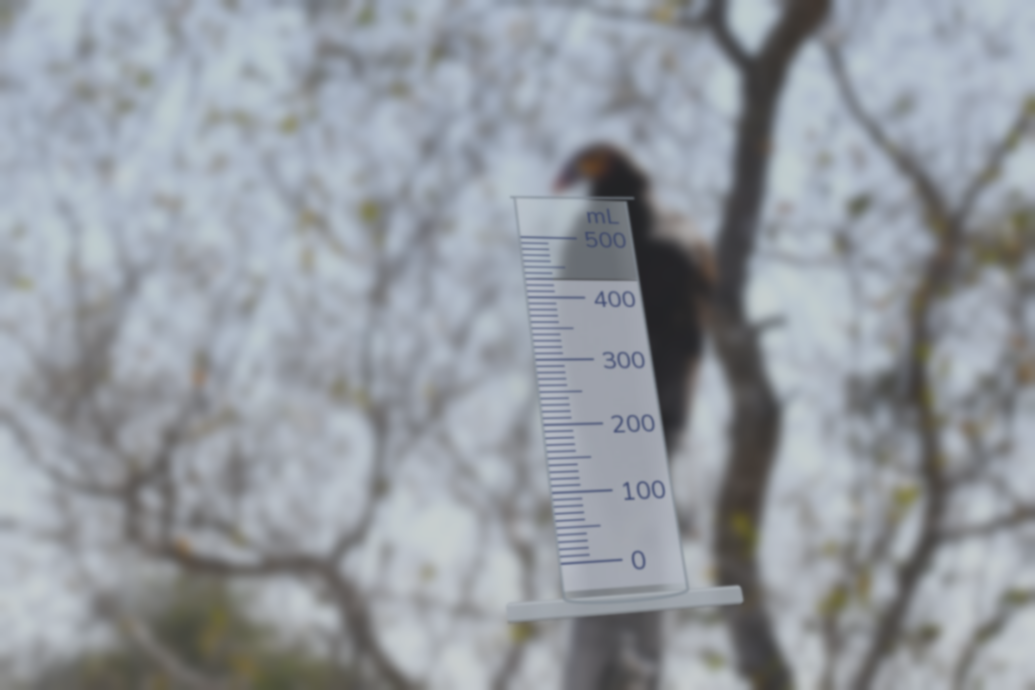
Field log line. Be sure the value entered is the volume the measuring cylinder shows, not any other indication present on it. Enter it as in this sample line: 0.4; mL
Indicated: 430; mL
